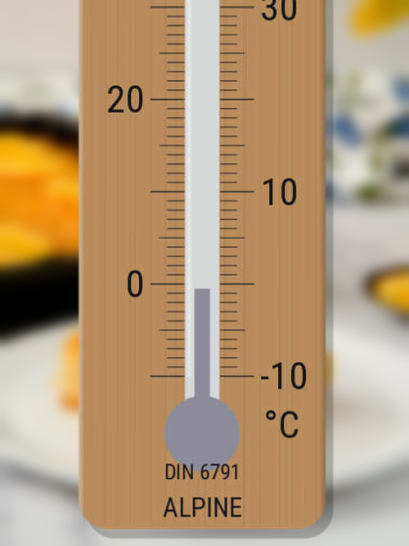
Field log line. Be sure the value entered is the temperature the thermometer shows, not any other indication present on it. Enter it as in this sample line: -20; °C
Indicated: -0.5; °C
